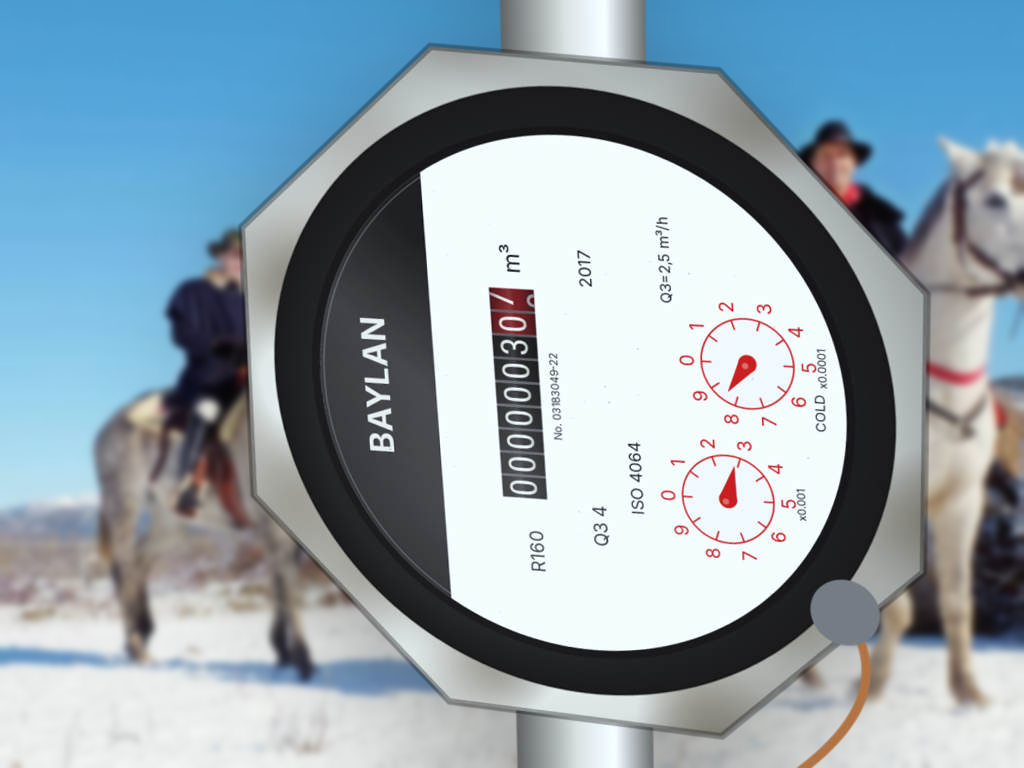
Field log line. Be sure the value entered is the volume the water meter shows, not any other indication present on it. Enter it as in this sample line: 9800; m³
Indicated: 3.0728; m³
